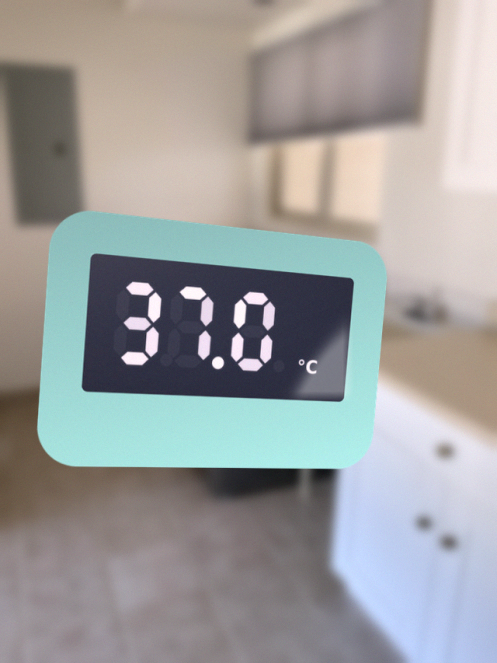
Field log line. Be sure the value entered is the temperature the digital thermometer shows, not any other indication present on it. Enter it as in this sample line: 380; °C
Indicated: 37.0; °C
